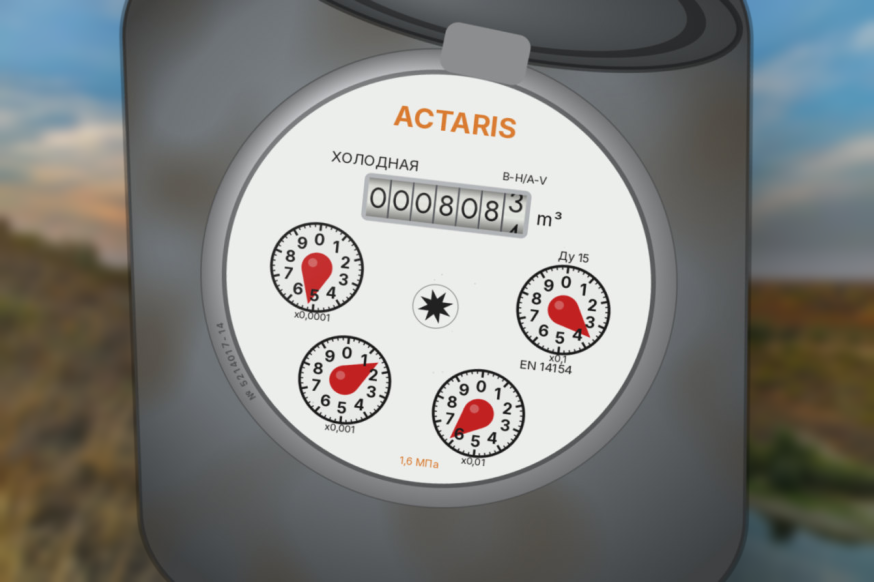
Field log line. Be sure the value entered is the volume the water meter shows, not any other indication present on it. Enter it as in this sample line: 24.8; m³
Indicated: 8083.3615; m³
